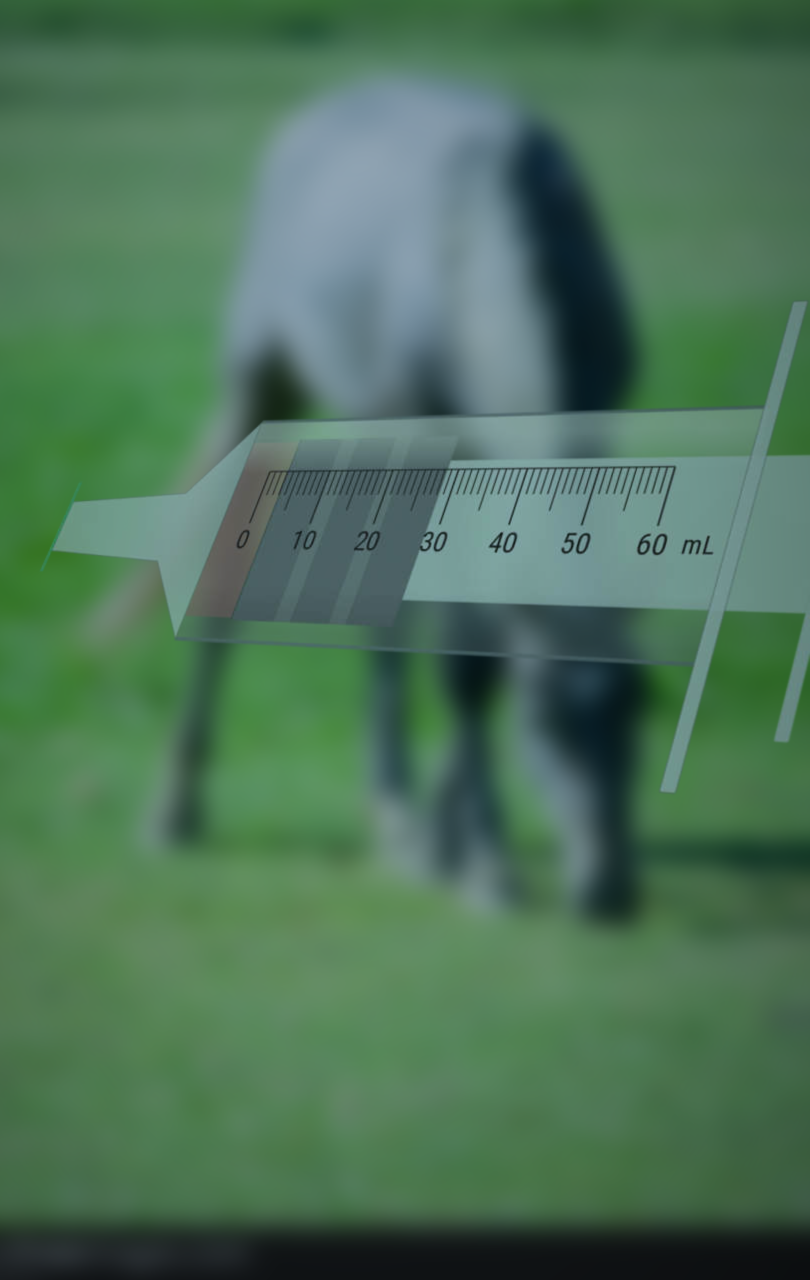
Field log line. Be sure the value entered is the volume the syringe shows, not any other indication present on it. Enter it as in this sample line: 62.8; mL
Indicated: 3; mL
